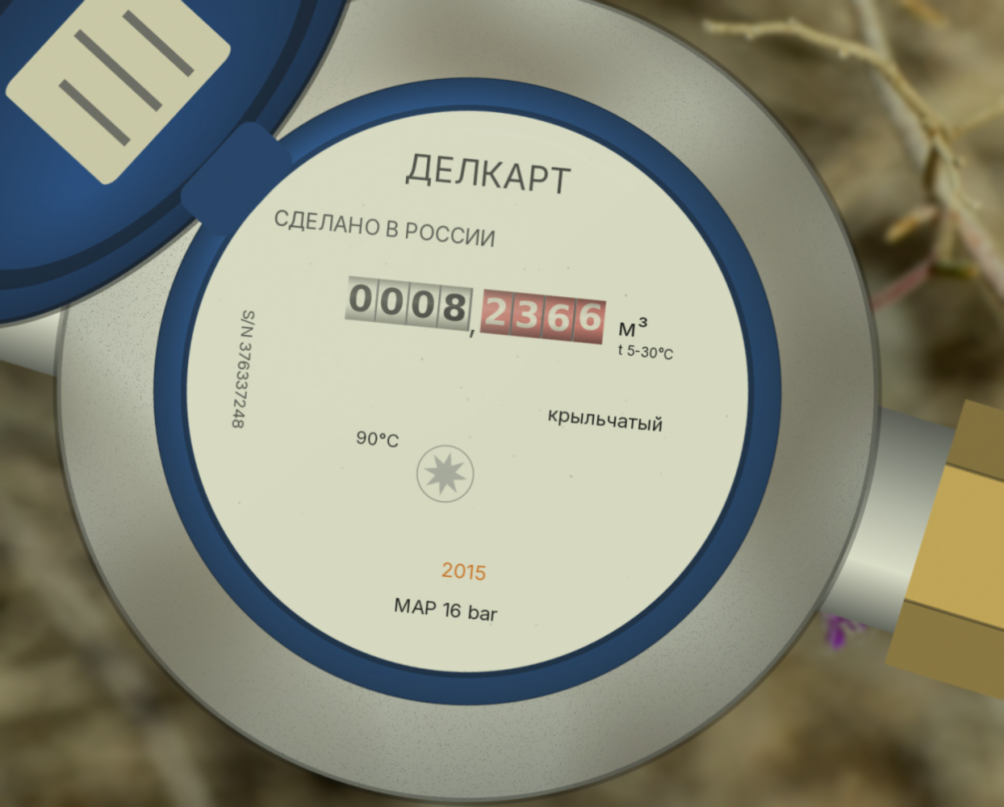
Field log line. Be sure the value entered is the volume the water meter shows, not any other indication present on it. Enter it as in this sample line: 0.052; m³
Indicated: 8.2366; m³
